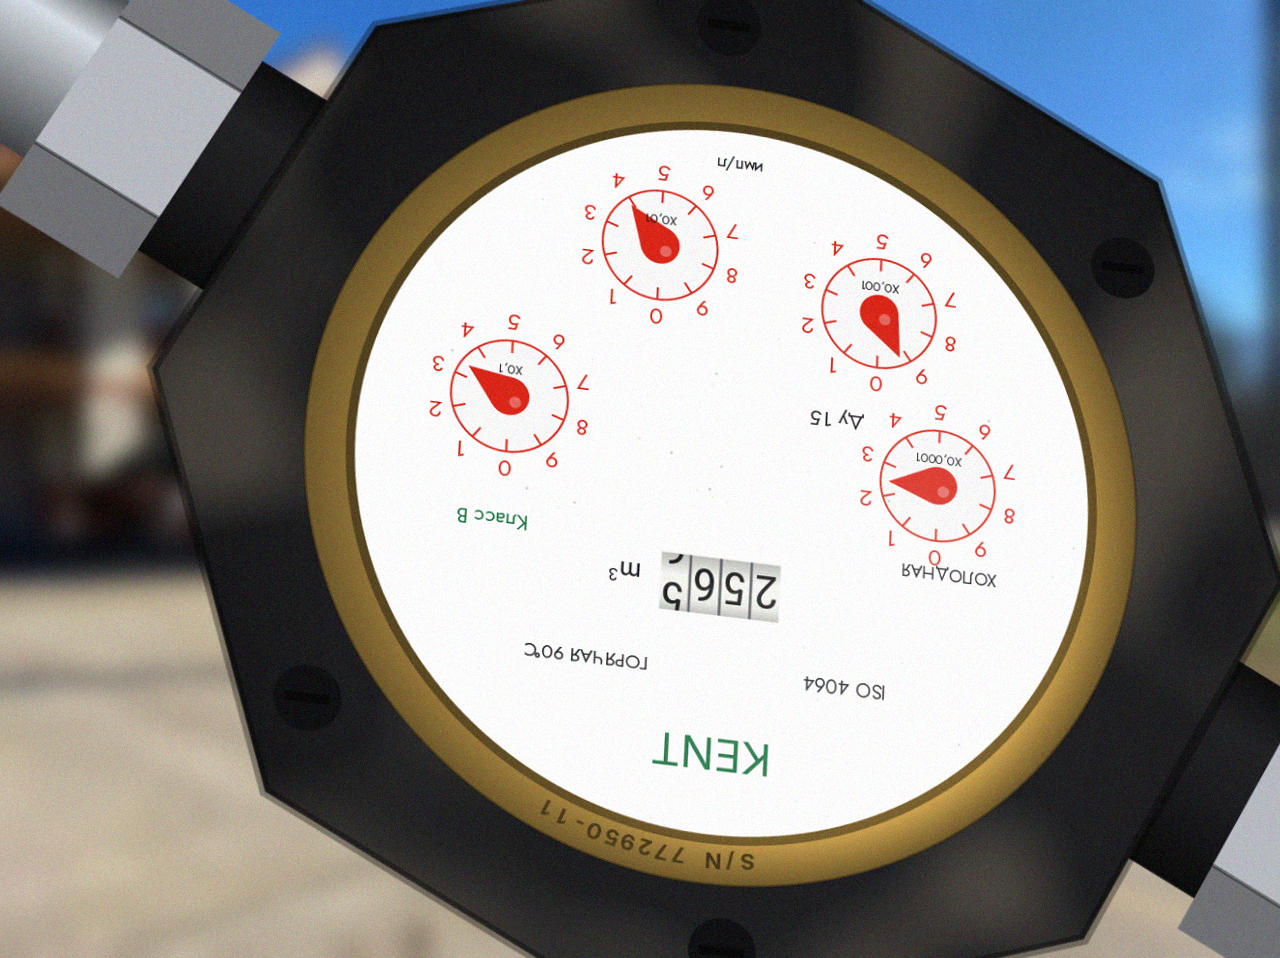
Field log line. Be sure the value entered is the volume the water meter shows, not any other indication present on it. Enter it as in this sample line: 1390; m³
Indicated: 2565.3392; m³
